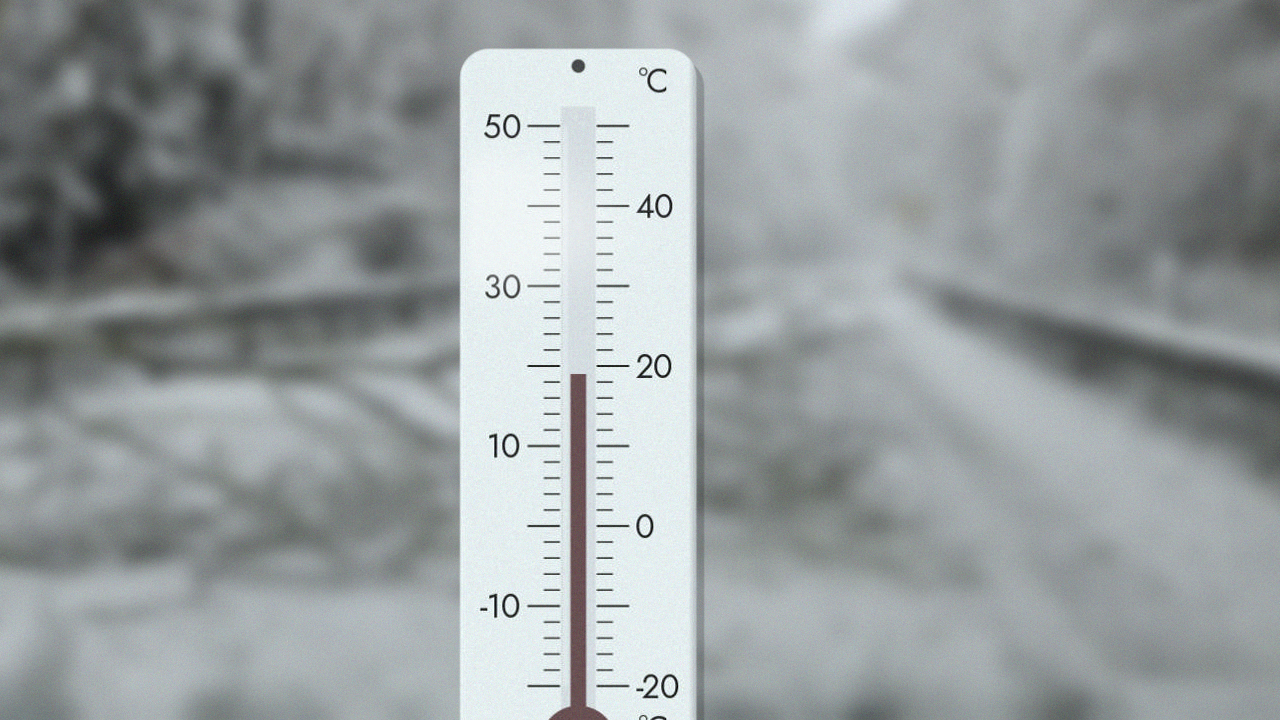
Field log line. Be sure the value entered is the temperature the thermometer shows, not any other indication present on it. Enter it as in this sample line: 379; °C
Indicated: 19; °C
